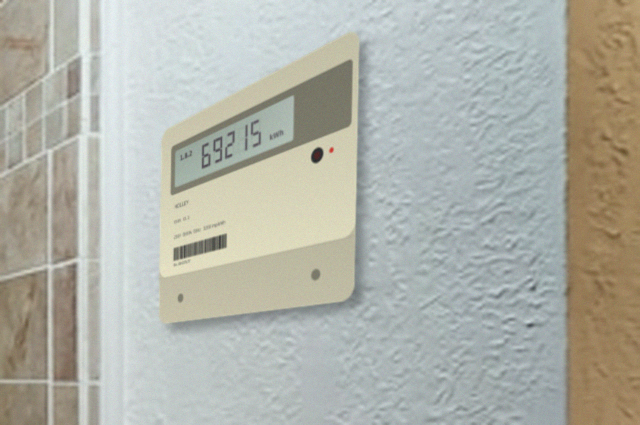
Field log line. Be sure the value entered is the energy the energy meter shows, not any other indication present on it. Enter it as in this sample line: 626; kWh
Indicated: 69215; kWh
